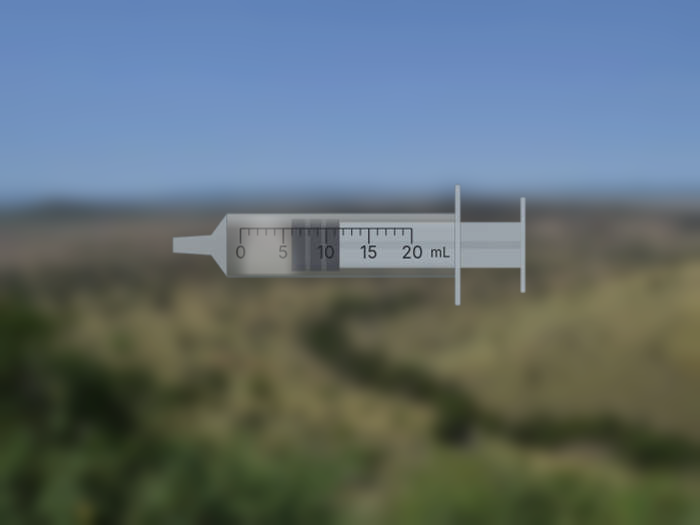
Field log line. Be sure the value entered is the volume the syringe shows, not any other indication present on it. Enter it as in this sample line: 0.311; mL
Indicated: 6; mL
